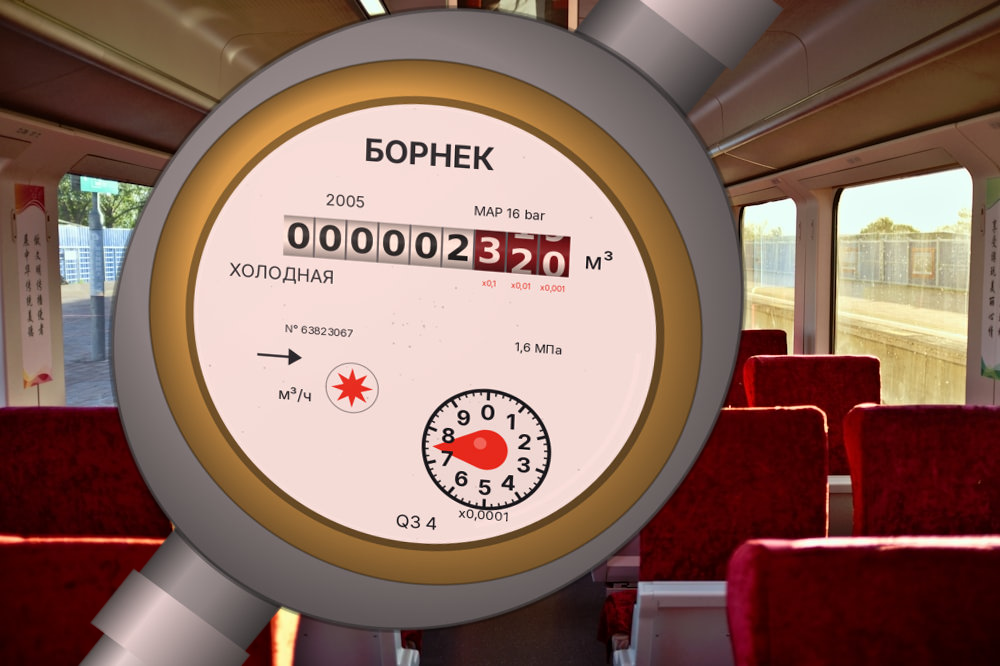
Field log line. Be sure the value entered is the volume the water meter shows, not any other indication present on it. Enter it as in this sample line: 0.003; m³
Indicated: 2.3197; m³
